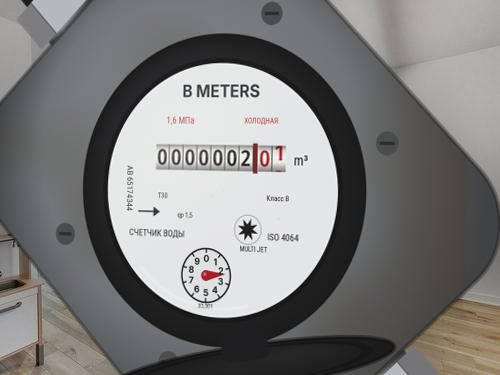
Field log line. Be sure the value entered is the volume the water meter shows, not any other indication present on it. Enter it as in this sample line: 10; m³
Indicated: 2.012; m³
